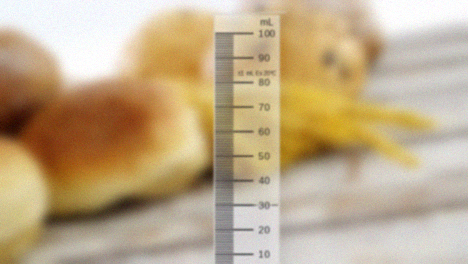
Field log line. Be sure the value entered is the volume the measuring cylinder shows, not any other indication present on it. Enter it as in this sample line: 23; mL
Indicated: 30; mL
